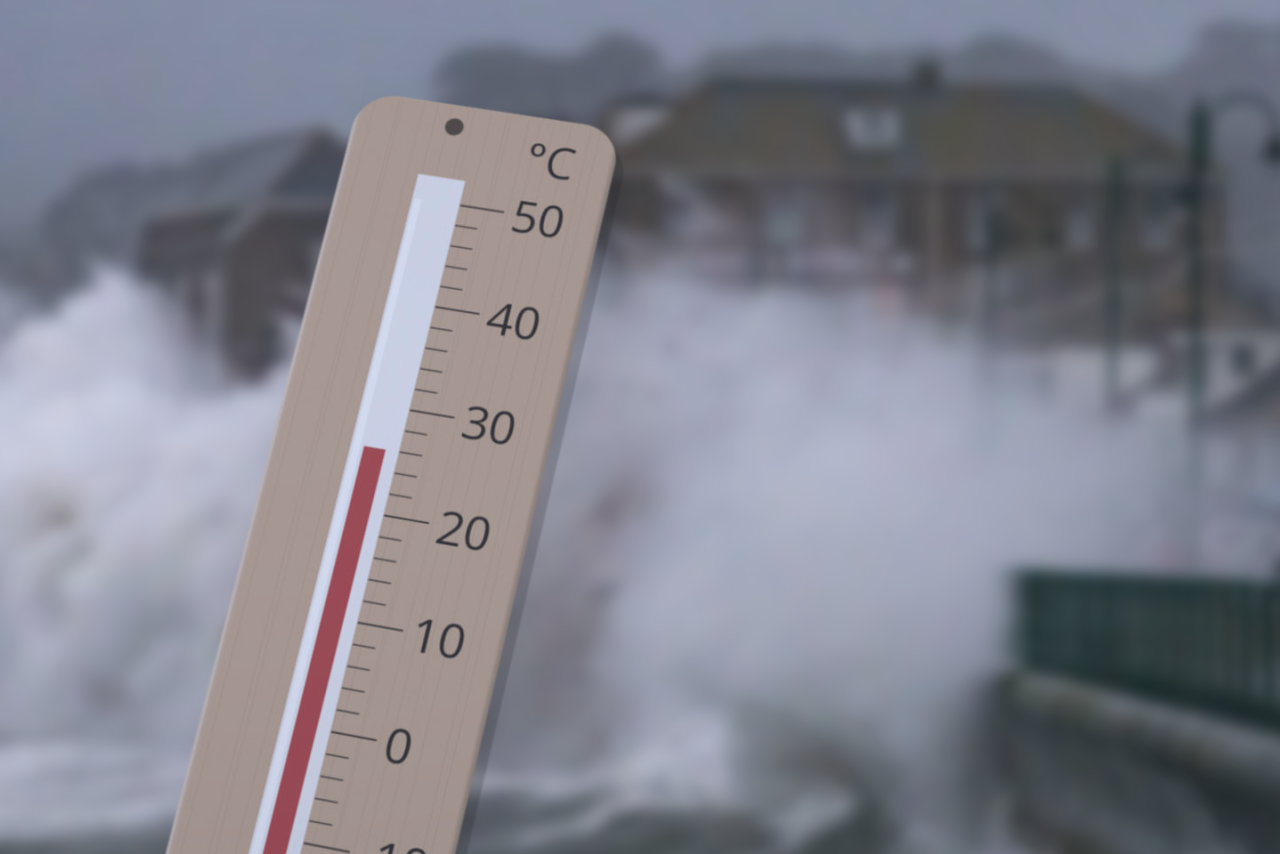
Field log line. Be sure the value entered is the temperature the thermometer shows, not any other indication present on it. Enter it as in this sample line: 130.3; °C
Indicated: 26; °C
